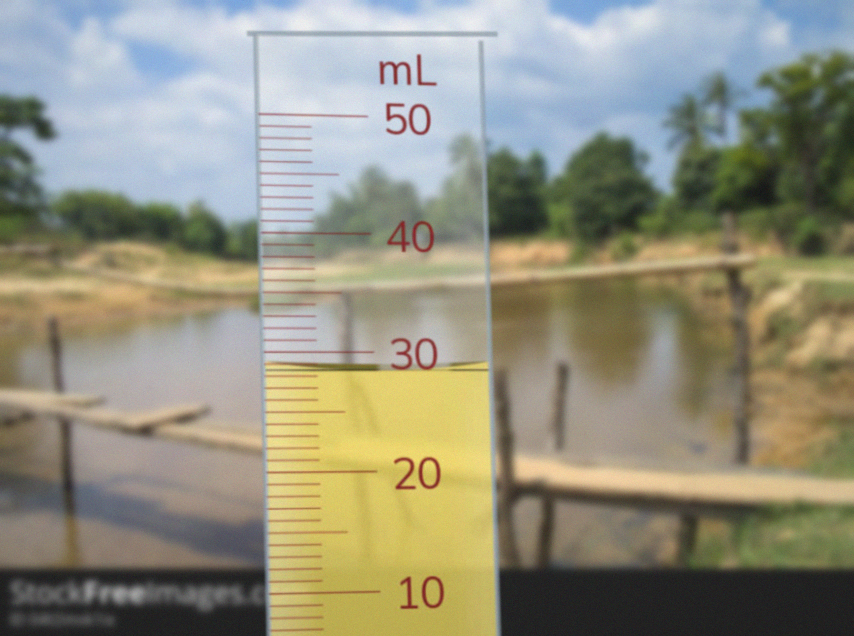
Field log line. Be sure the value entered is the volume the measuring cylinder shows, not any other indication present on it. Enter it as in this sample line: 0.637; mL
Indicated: 28.5; mL
